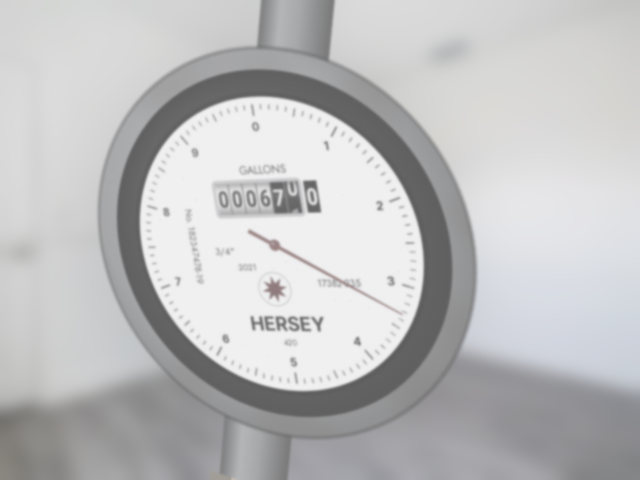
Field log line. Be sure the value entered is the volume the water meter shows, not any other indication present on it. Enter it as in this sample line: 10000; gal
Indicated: 6703.3; gal
